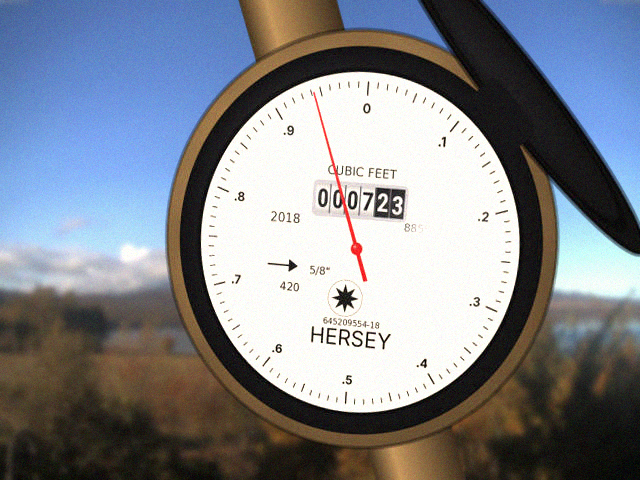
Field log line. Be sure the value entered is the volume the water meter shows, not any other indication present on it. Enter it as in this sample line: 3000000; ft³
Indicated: 722.94; ft³
